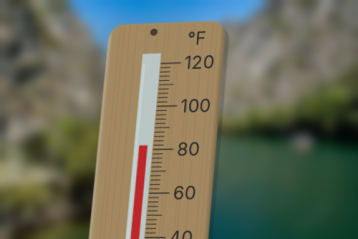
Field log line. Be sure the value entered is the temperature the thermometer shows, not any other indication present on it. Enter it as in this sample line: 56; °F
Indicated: 82; °F
